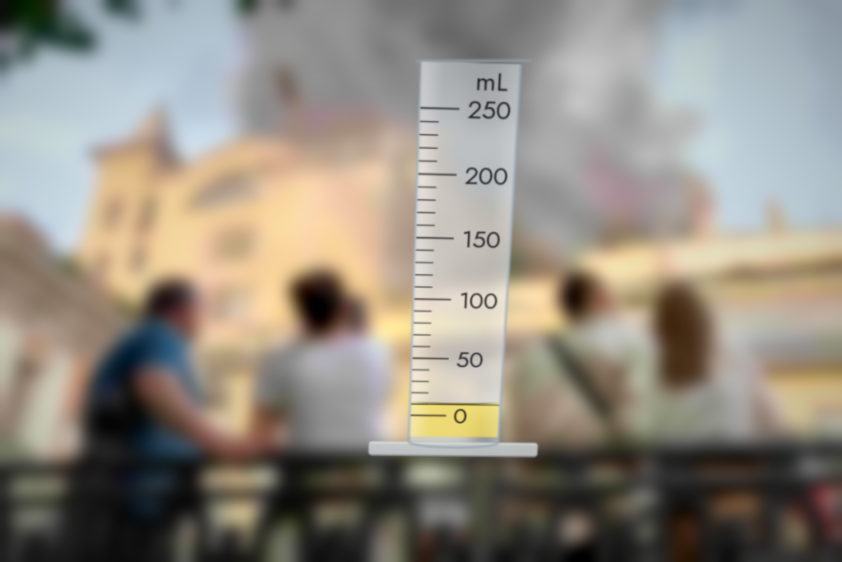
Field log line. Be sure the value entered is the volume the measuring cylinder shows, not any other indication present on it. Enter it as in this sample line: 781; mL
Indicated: 10; mL
